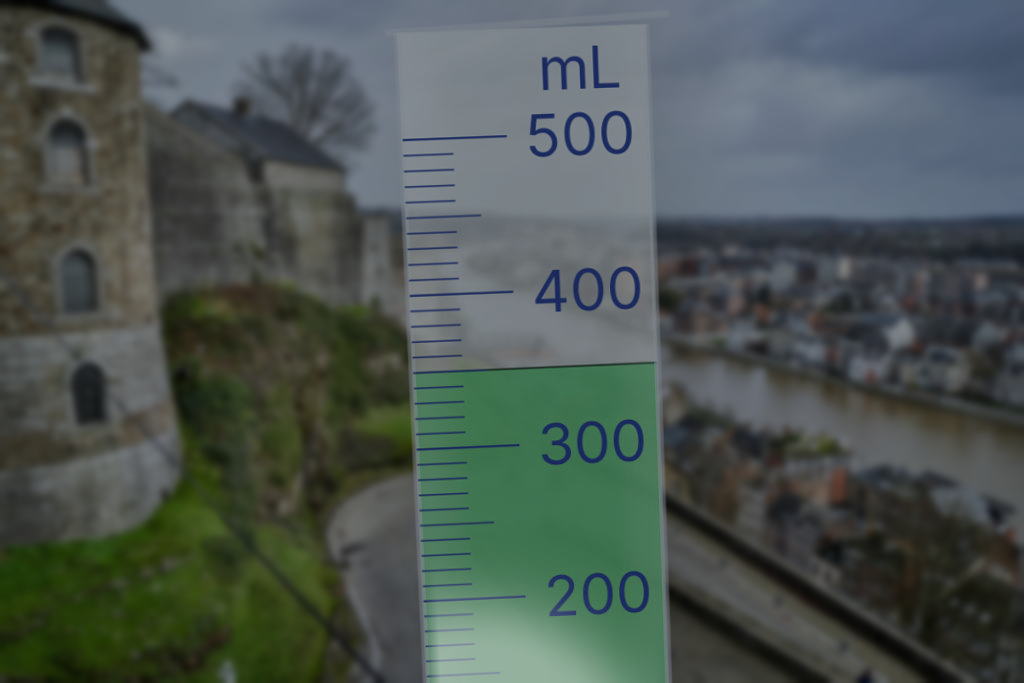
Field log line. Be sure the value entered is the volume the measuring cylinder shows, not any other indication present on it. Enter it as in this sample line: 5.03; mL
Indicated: 350; mL
